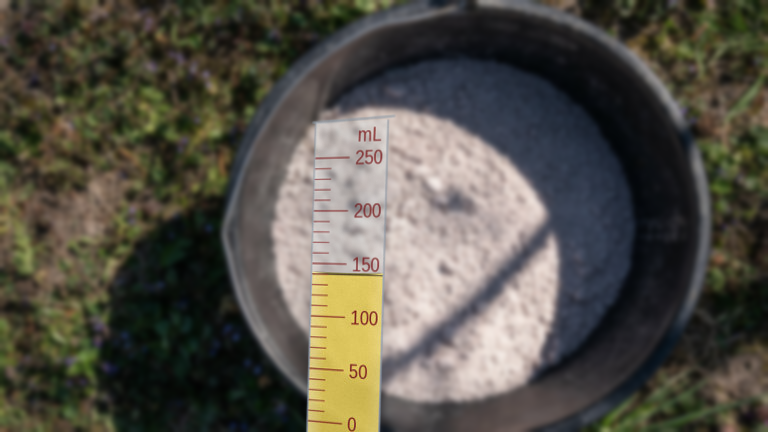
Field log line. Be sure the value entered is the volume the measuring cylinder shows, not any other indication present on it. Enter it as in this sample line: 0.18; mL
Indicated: 140; mL
